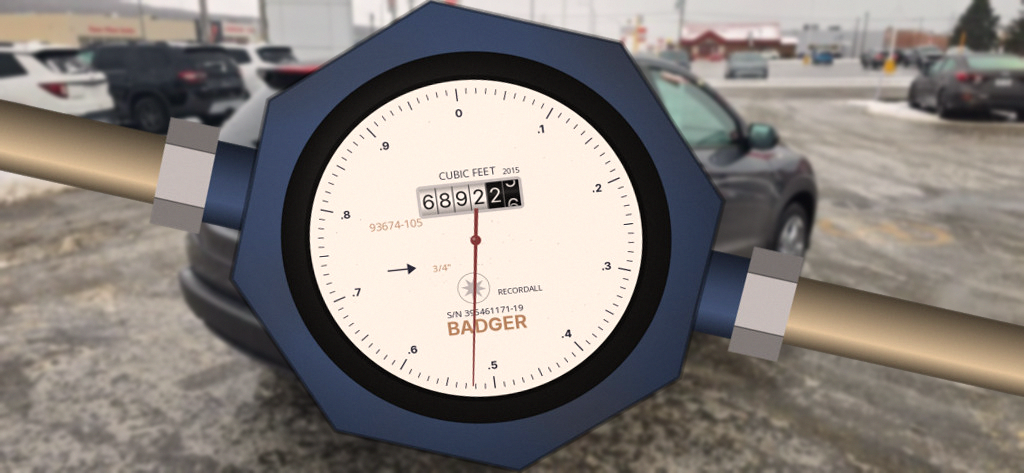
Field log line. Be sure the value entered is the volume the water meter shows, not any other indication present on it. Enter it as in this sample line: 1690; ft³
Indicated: 689225.52; ft³
